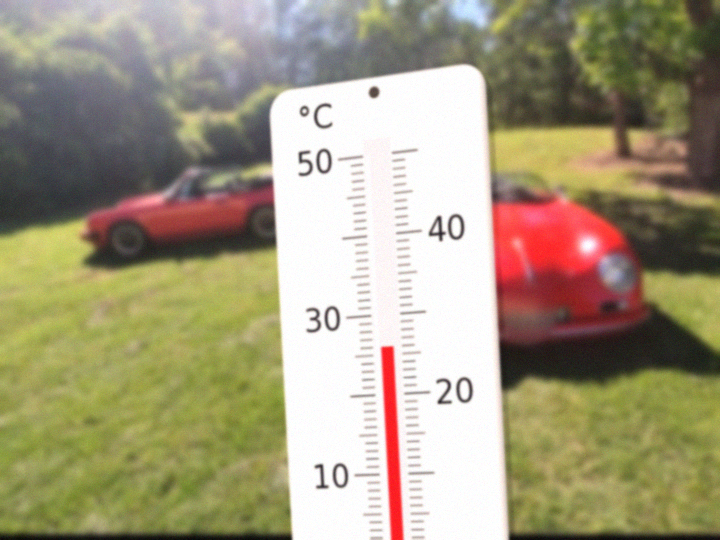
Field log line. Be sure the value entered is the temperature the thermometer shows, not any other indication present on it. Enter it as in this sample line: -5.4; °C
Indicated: 26; °C
